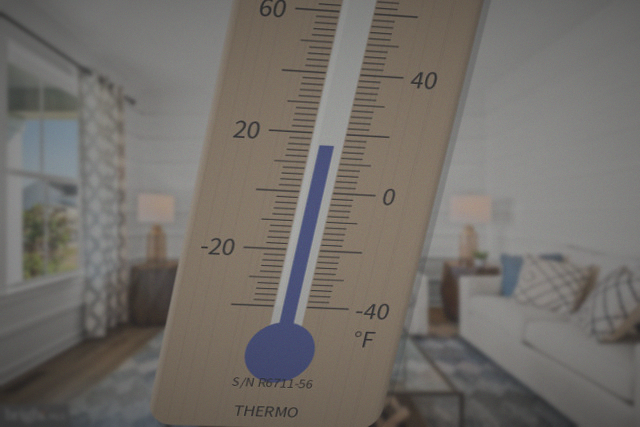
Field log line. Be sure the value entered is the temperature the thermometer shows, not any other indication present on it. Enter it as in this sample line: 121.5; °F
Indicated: 16; °F
